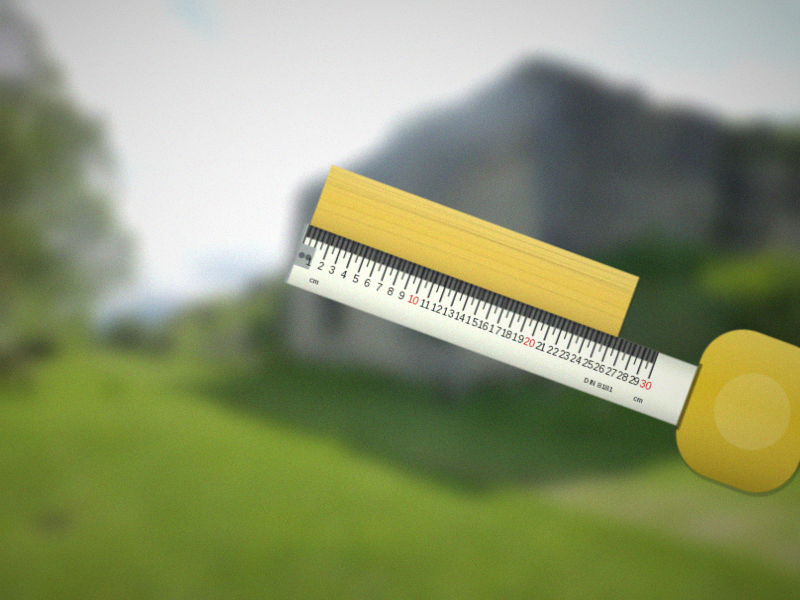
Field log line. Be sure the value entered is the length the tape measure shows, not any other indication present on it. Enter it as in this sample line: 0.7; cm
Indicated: 26.5; cm
